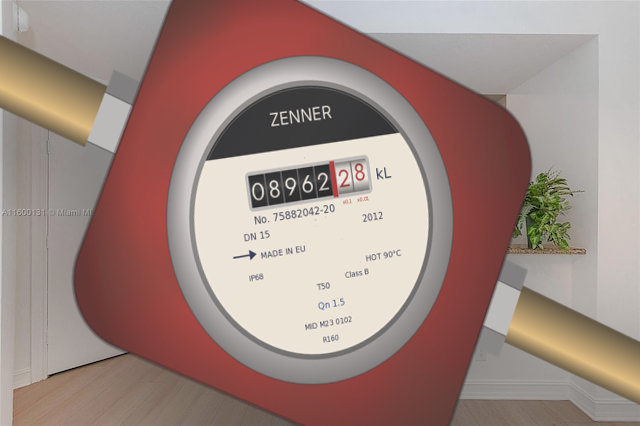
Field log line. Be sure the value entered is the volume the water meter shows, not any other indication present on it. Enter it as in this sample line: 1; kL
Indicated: 8962.28; kL
